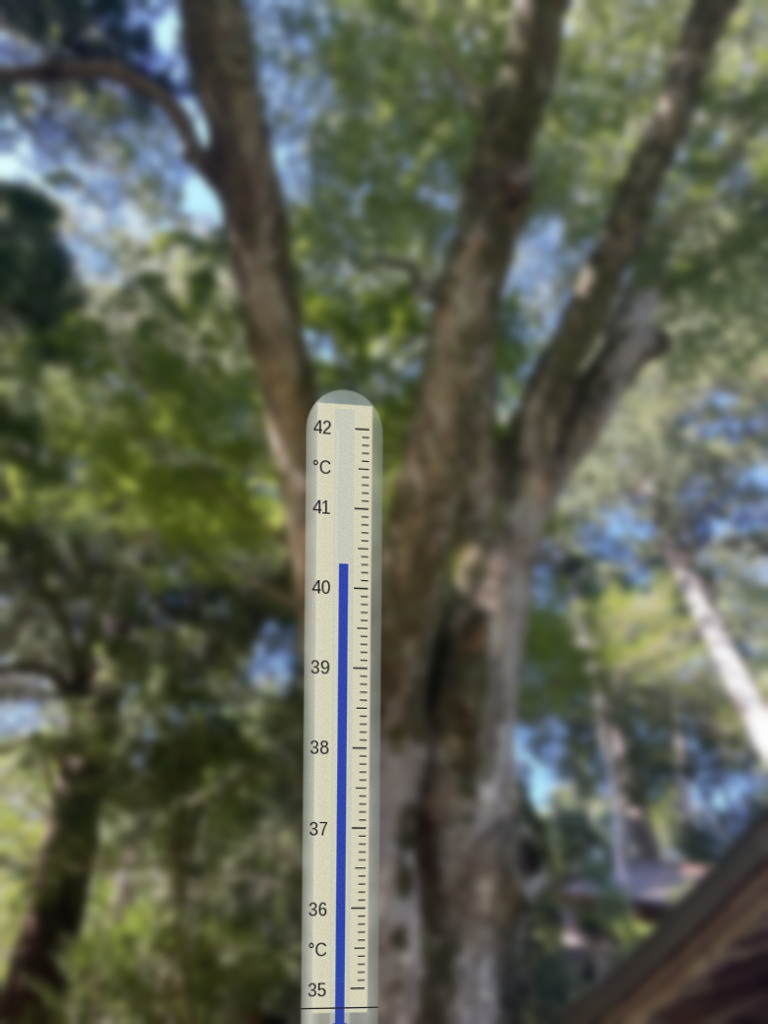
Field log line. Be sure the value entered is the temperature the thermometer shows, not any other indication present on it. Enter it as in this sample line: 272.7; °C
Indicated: 40.3; °C
